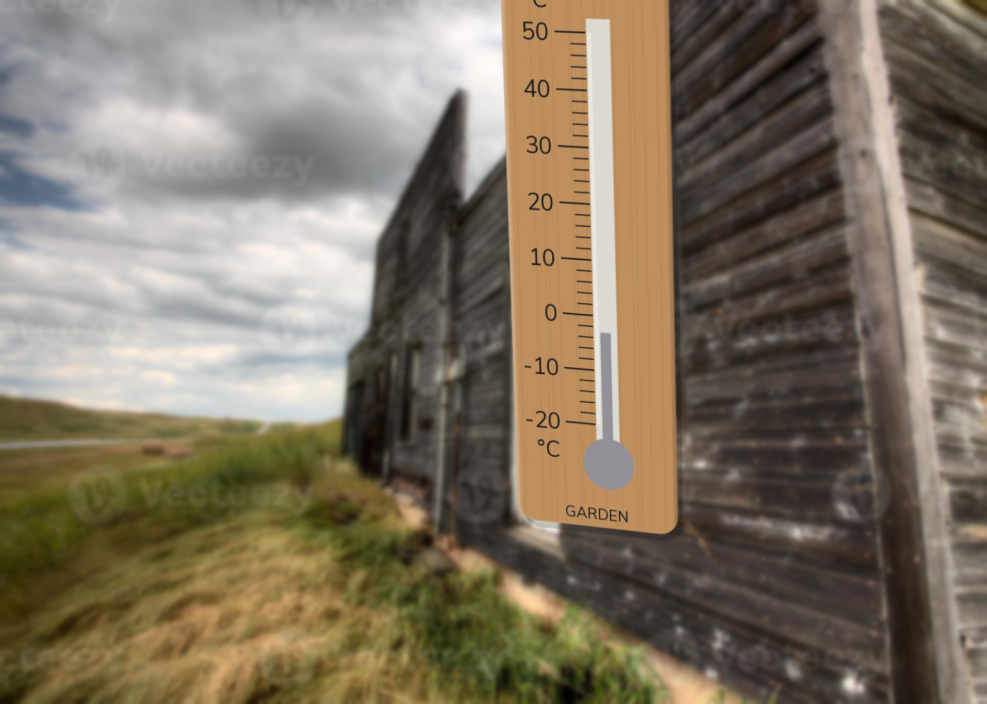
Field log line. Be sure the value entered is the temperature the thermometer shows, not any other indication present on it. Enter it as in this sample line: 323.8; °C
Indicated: -3; °C
